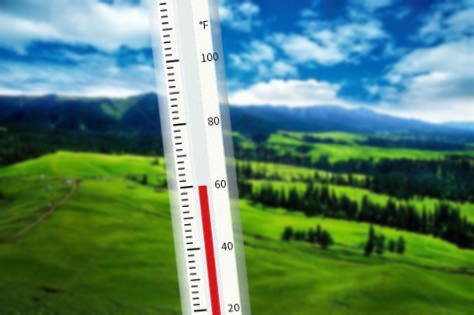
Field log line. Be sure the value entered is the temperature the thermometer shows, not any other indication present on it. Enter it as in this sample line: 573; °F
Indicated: 60; °F
